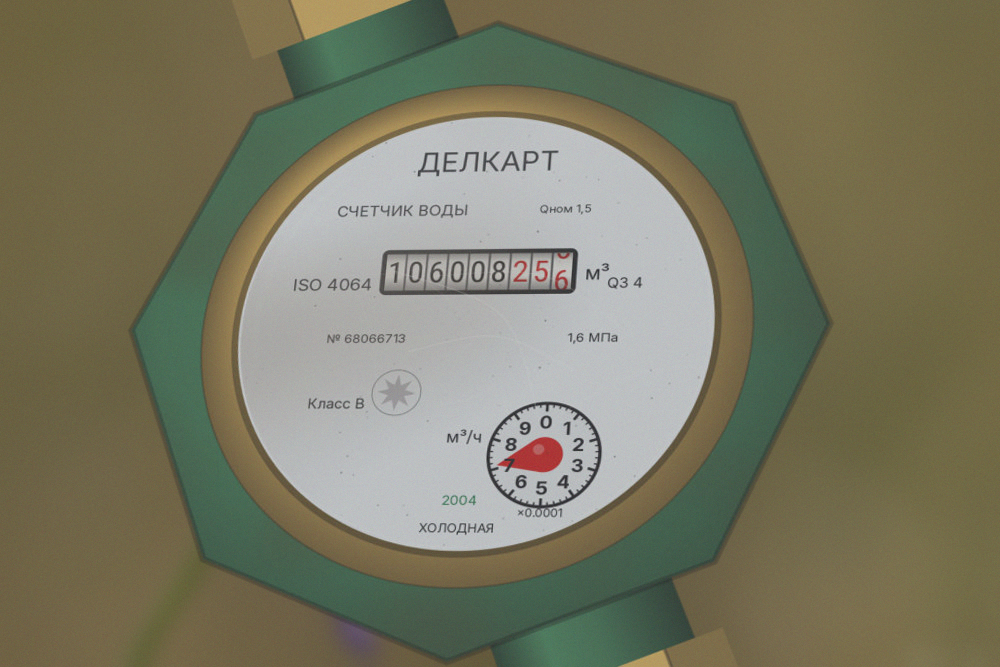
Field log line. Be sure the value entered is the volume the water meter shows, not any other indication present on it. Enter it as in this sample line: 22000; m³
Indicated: 106008.2557; m³
